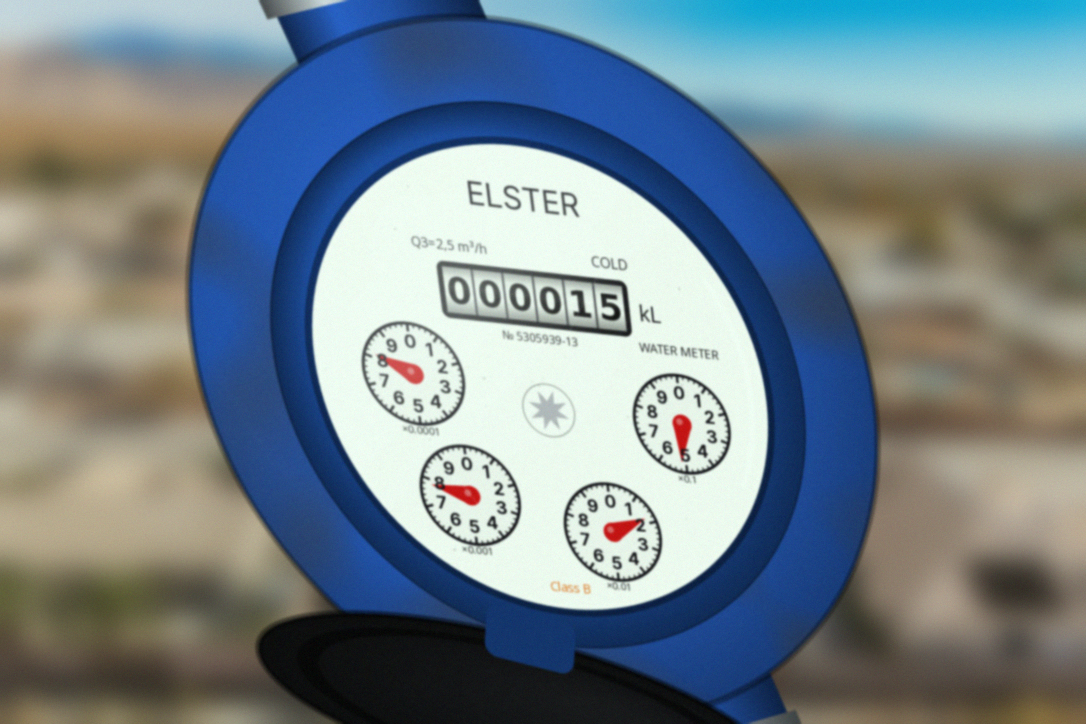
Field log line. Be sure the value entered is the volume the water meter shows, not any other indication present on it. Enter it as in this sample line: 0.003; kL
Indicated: 15.5178; kL
